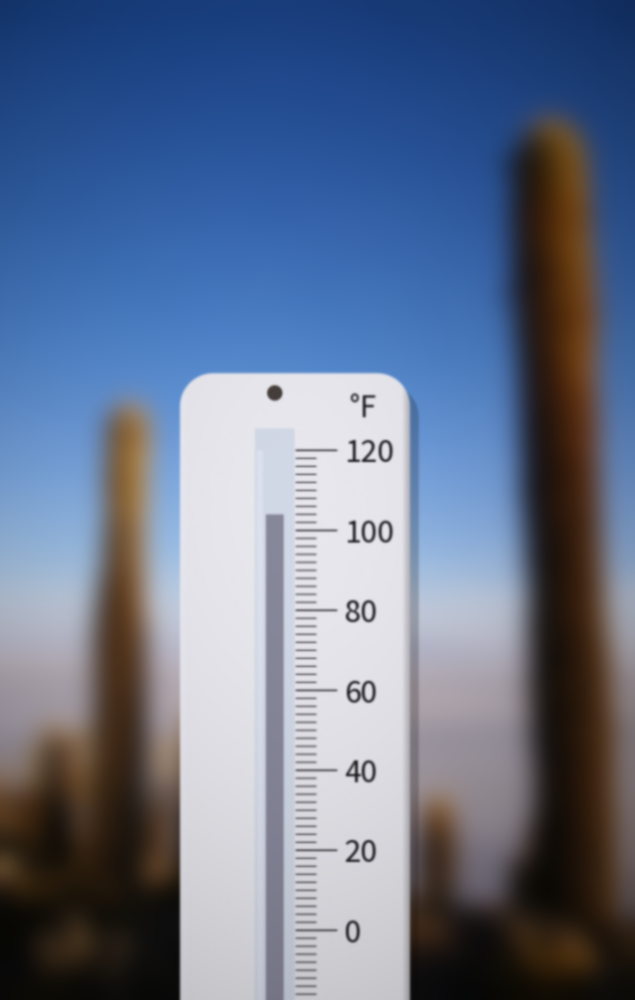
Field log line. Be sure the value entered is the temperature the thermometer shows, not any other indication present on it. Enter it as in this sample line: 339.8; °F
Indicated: 104; °F
